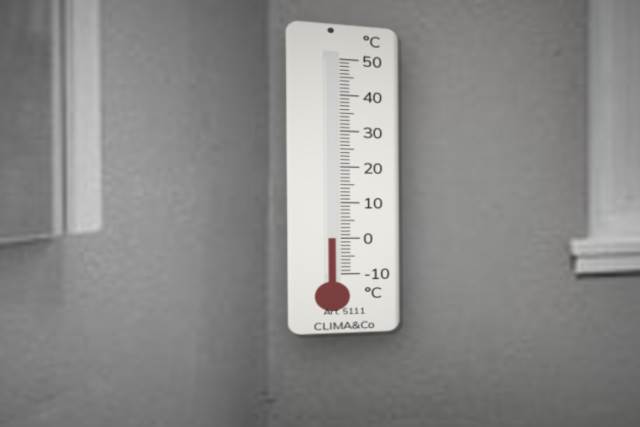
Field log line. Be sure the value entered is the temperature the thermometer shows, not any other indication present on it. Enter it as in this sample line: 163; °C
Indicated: 0; °C
